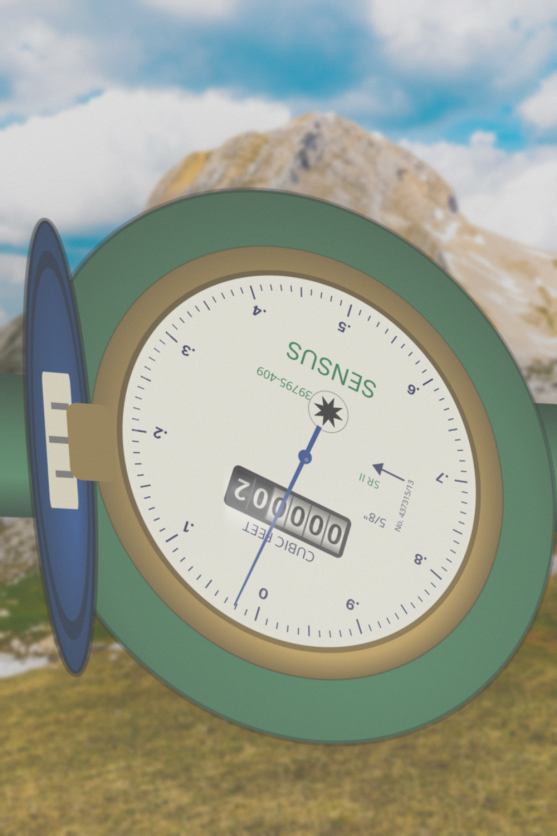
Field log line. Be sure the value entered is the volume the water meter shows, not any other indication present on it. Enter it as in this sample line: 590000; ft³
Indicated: 2.02; ft³
